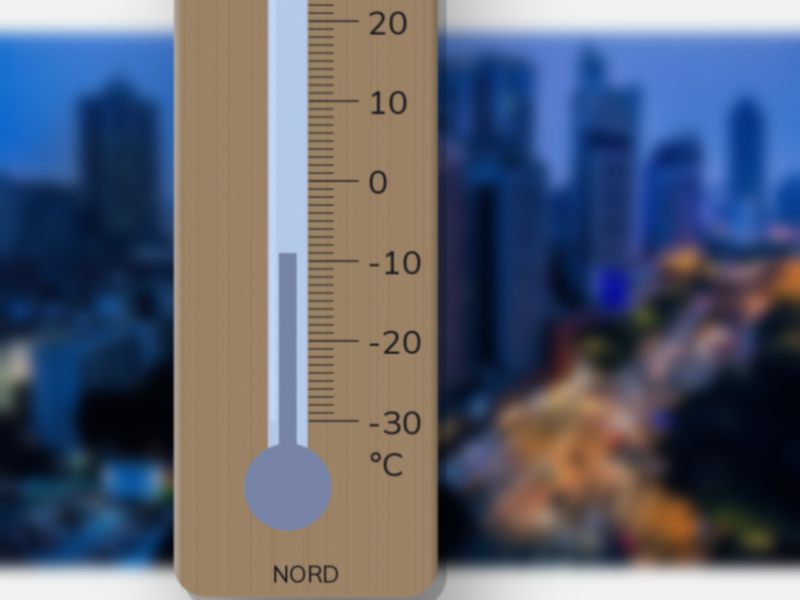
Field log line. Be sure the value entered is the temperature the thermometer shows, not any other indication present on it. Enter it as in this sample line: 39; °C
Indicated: -9; °C
